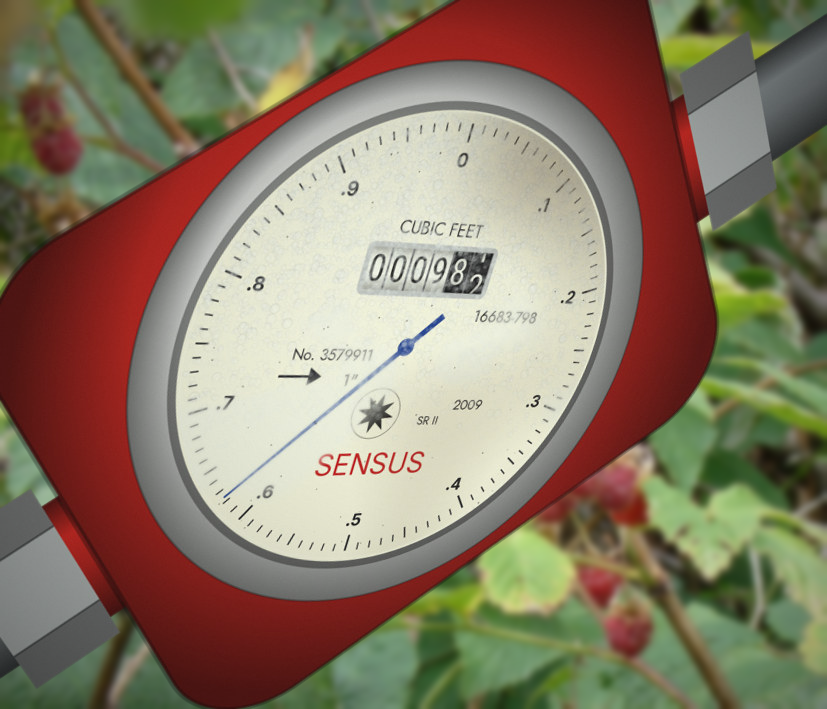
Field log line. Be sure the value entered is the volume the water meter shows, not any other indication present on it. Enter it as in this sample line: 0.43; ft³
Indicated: 981.62; ft³
